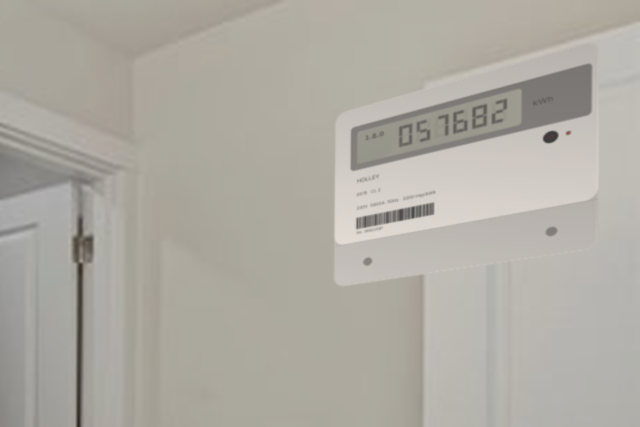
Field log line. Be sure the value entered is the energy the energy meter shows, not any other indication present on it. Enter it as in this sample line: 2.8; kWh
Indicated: 57682; kWh
